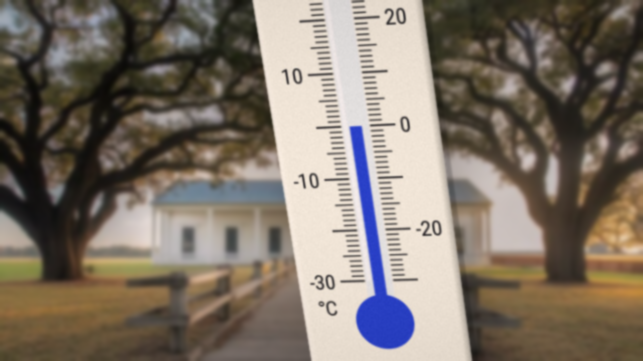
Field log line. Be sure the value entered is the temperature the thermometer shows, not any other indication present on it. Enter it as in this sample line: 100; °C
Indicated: 0; °C
